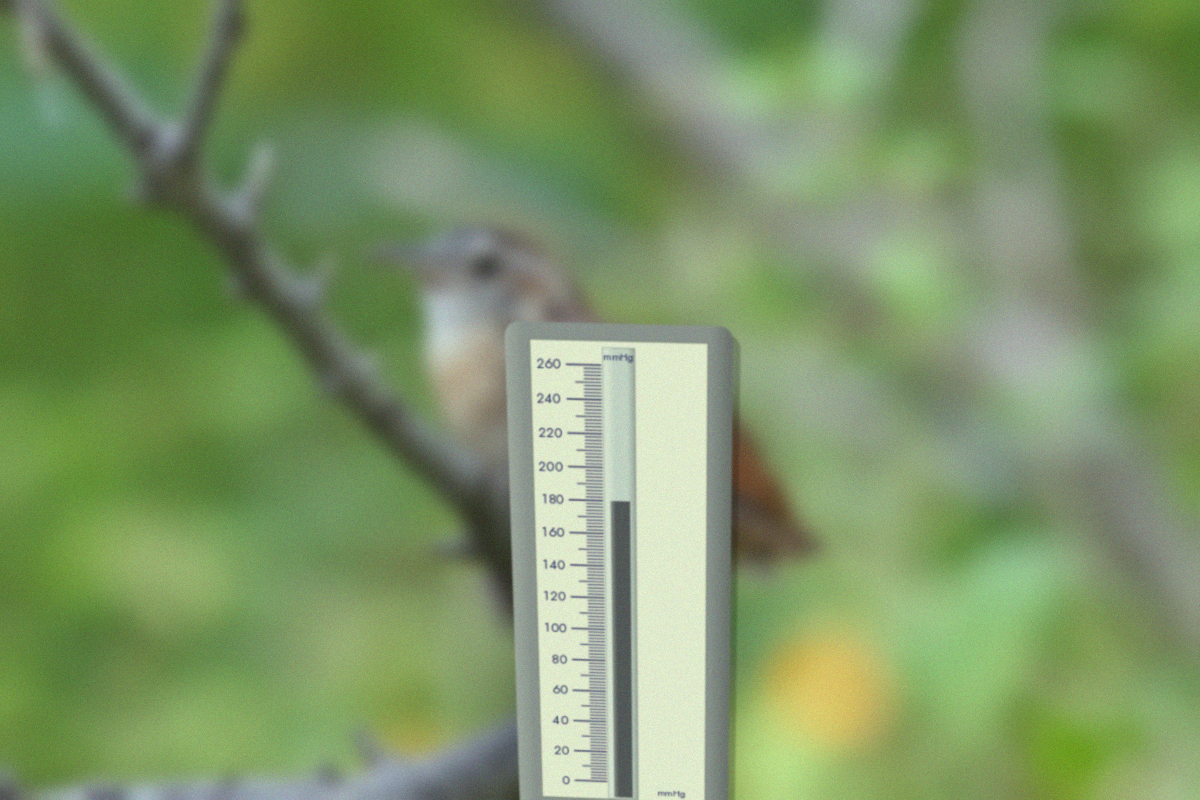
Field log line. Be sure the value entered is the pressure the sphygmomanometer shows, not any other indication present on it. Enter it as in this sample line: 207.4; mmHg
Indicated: 180; mmHg
